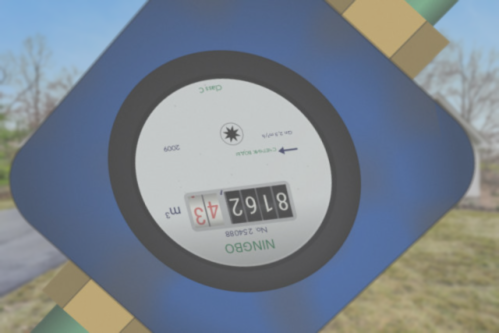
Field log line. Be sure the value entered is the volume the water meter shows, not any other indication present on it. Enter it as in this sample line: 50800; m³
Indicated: 8162.43; m³
